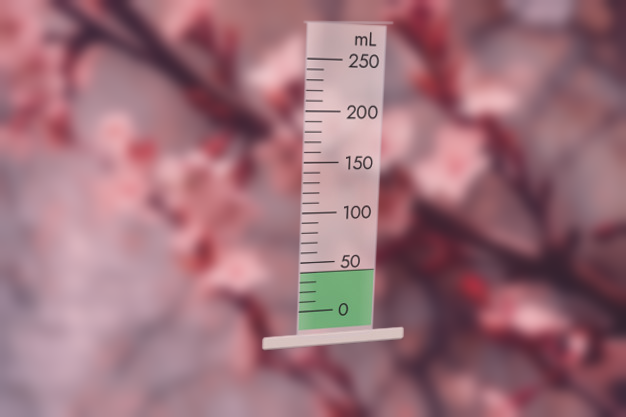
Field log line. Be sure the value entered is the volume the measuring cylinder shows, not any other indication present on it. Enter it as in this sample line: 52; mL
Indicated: 40; mL
